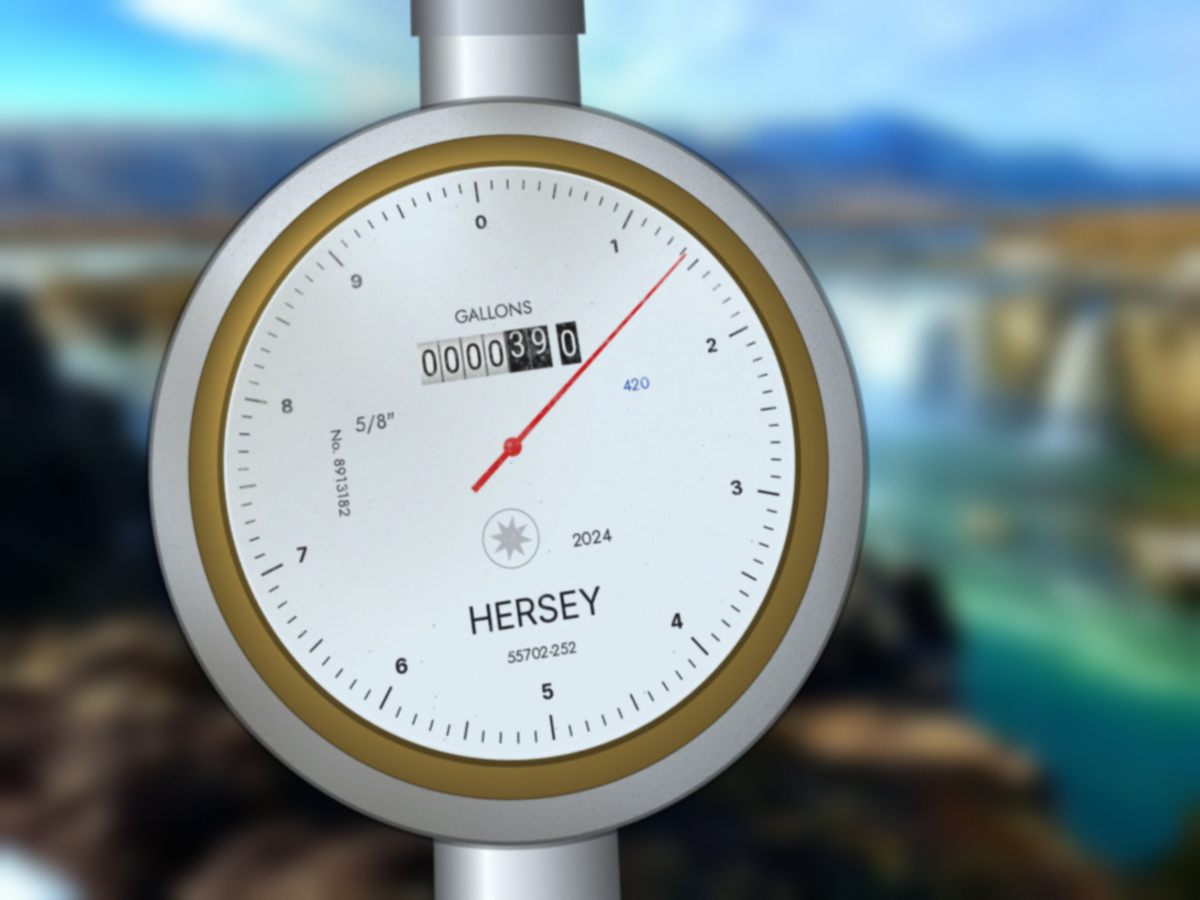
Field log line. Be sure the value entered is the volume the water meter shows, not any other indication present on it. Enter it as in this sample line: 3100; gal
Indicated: 391.4; gal
